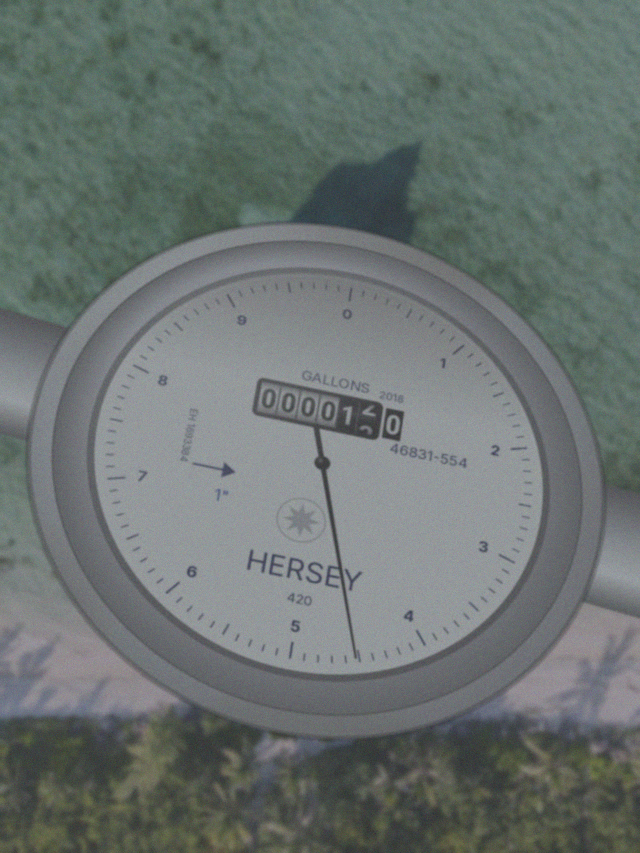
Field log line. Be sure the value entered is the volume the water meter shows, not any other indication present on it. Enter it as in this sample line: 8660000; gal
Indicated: 124.5; gal
